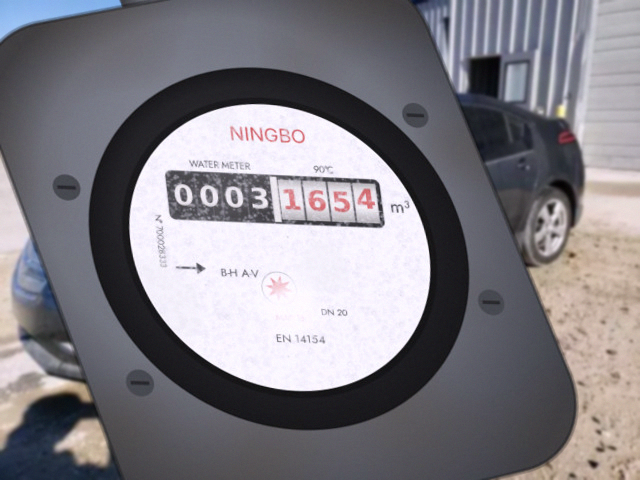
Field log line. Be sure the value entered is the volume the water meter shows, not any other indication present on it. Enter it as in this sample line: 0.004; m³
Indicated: 3.1654; m³
